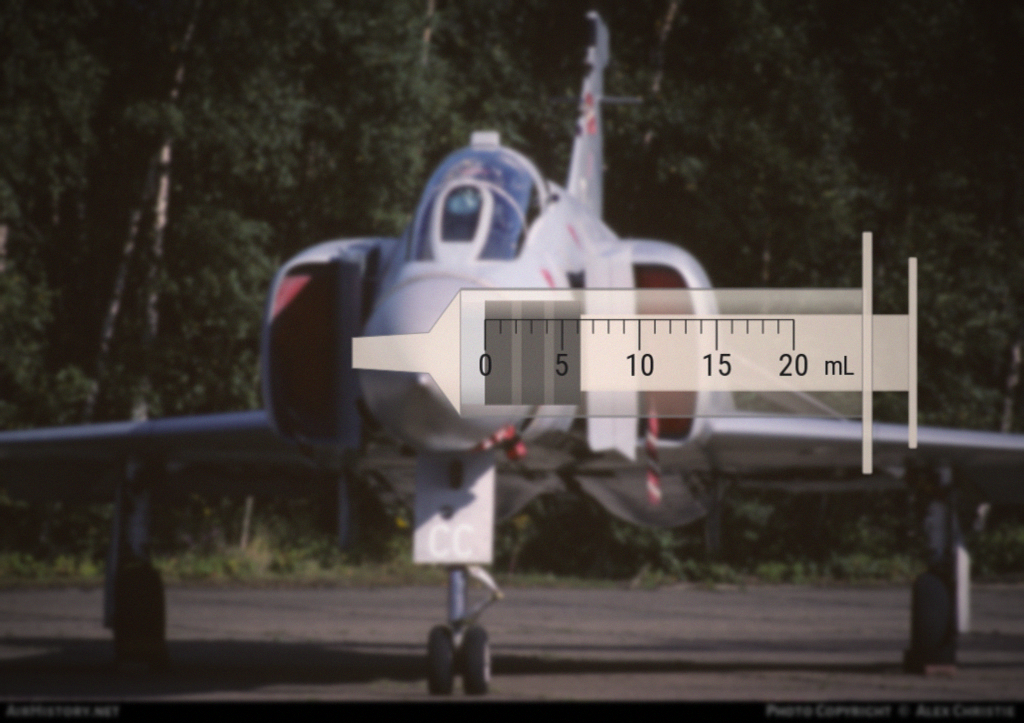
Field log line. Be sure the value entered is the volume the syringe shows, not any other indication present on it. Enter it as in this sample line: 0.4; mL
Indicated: 0; mL
